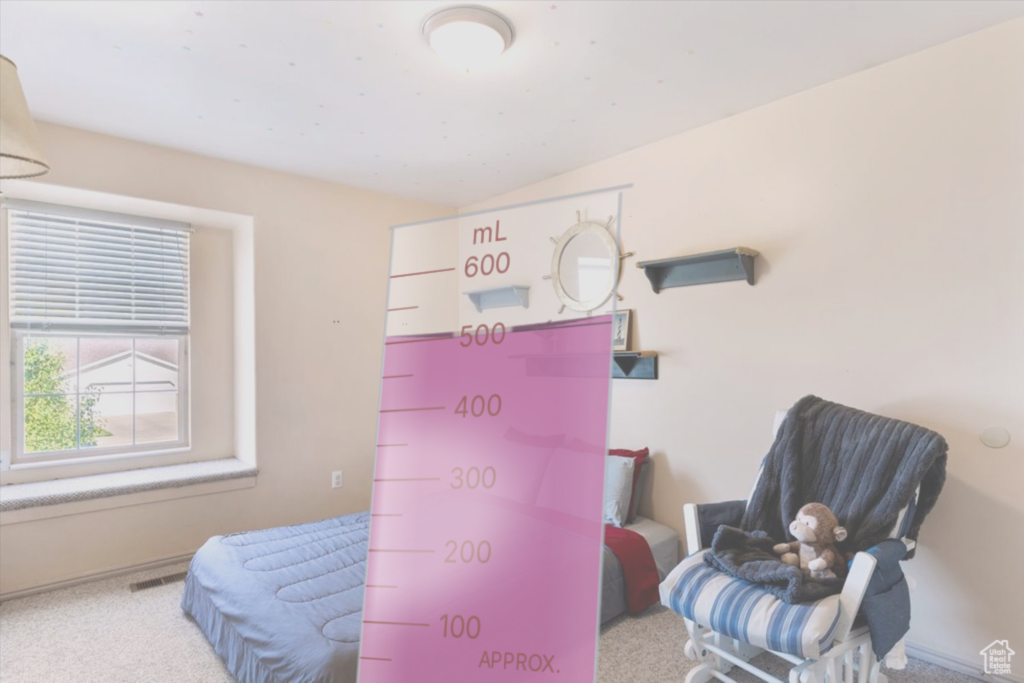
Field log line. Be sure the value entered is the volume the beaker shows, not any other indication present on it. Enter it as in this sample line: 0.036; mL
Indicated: 500; mL
